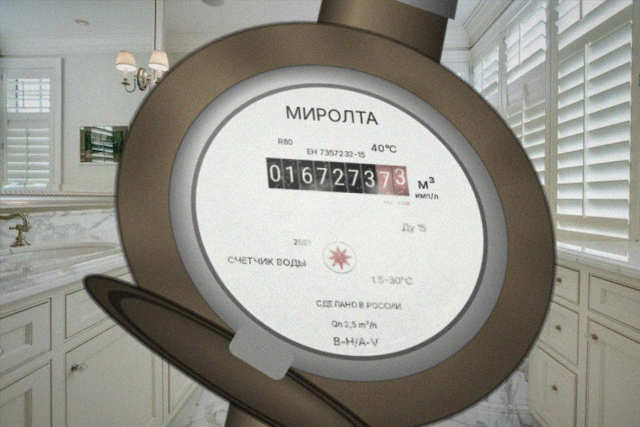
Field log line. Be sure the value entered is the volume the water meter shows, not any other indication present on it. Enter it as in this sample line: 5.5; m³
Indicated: 167273.73; m³
